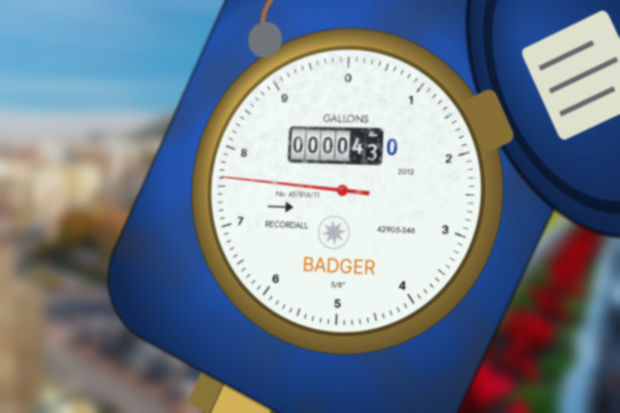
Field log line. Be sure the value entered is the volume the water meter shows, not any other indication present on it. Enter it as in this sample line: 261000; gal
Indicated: 427.6; gal
